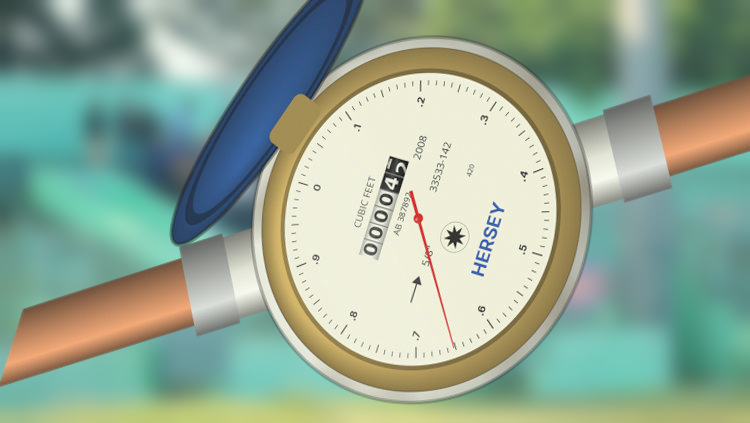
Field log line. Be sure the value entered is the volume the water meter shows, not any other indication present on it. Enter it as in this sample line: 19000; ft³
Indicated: 41.65; ft³
